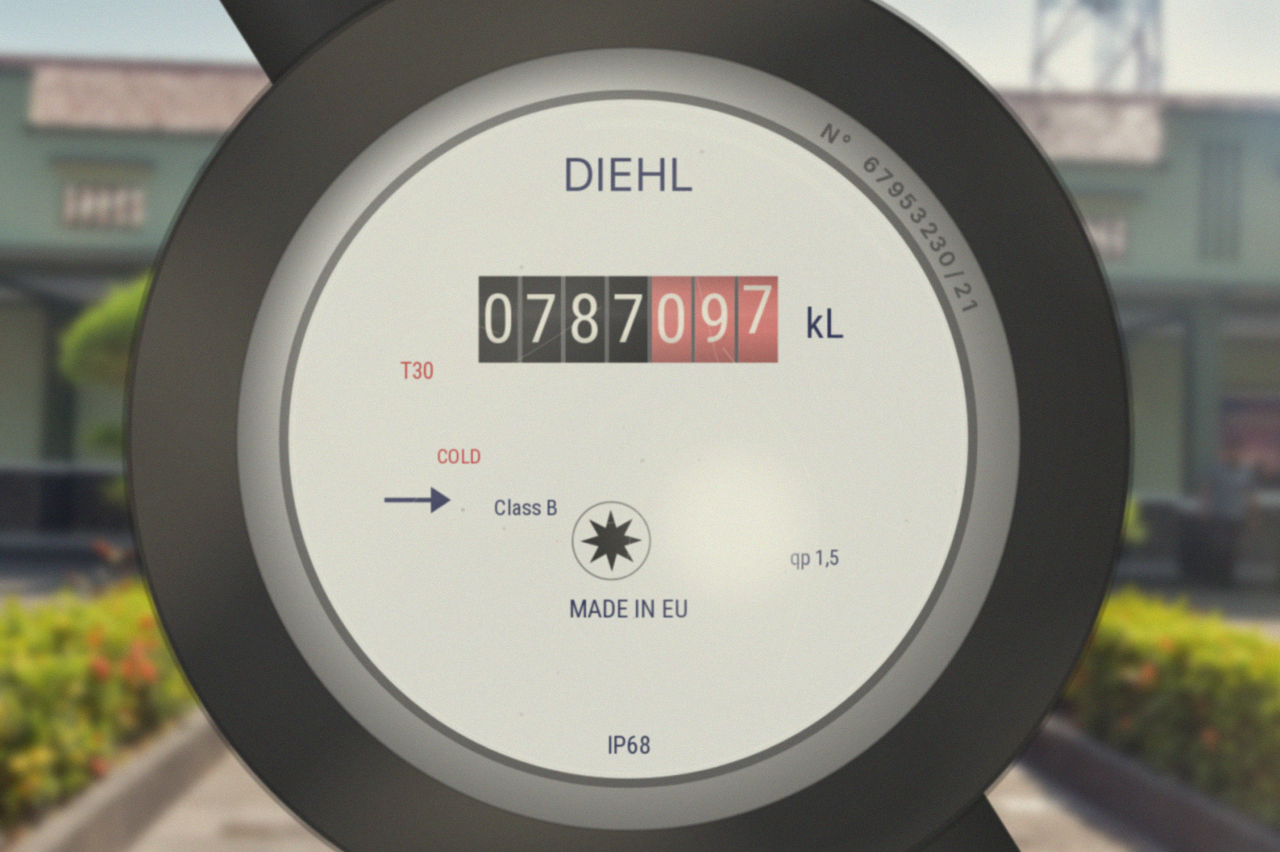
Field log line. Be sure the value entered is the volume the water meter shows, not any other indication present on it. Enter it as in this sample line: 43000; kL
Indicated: 787.097; kL
